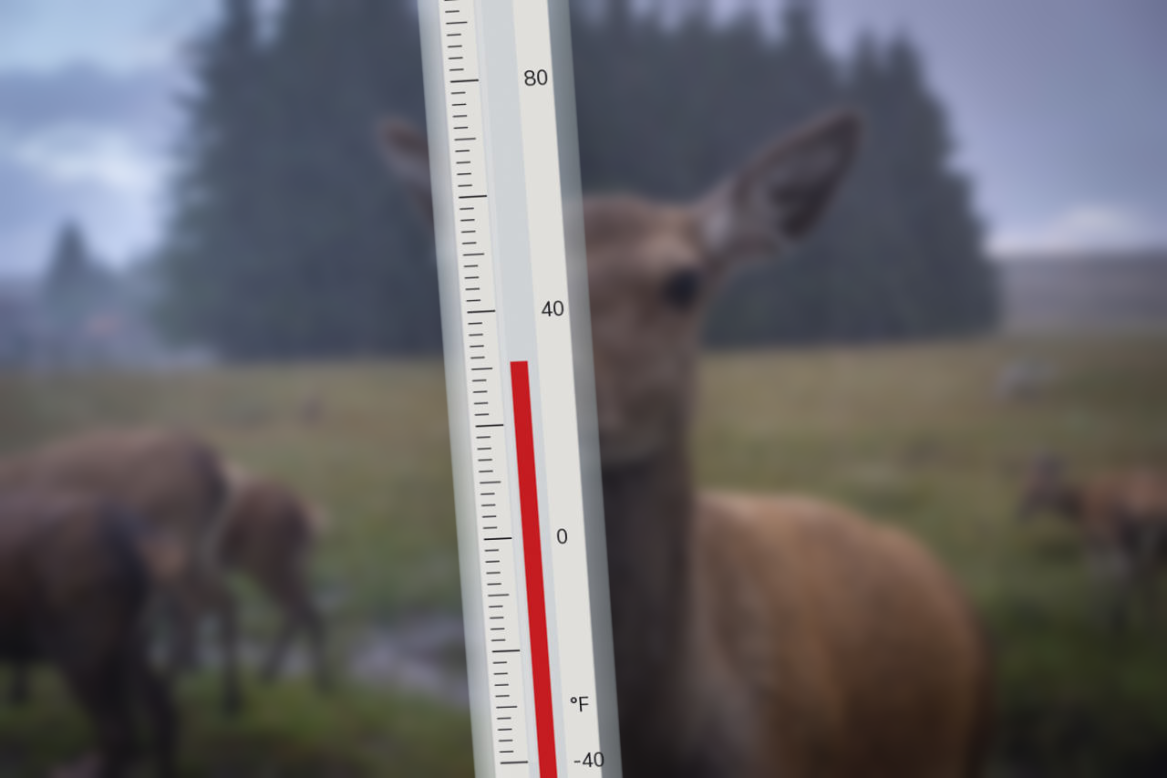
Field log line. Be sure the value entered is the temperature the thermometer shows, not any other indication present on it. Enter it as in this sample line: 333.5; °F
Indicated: 31; °F
